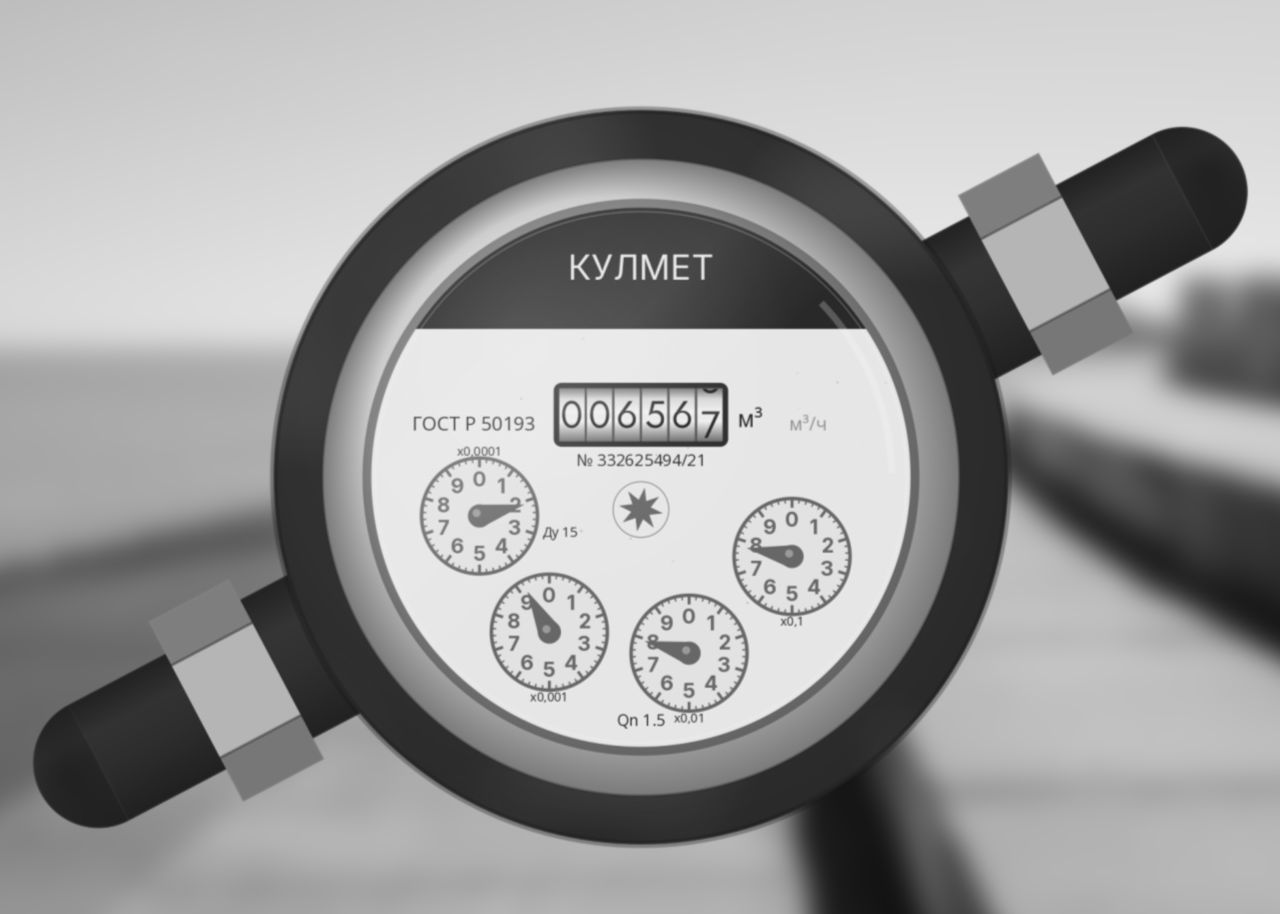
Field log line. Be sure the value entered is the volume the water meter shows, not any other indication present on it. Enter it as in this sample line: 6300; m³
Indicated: 6566.7792; m³
